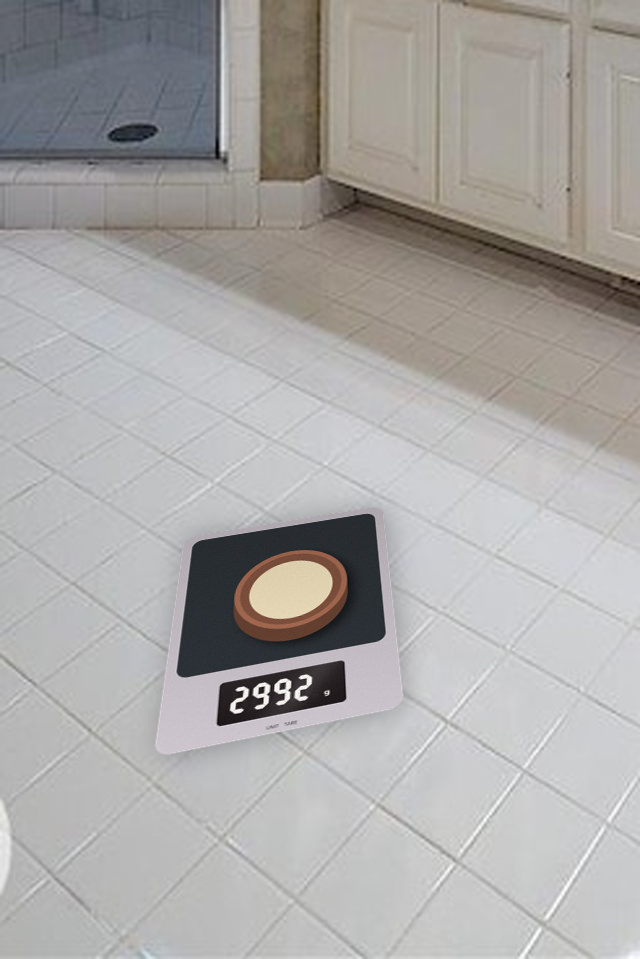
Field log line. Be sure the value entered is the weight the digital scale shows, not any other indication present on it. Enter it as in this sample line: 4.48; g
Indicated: 2992; g
